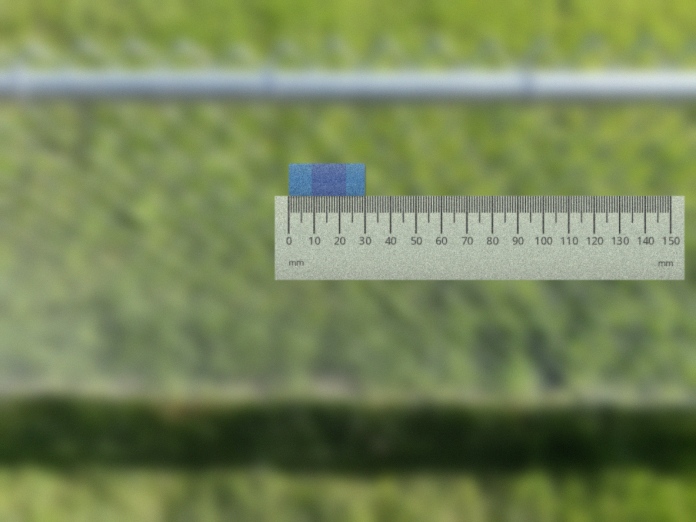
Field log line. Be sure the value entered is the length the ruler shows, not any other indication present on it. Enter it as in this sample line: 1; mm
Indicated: 30; mm
